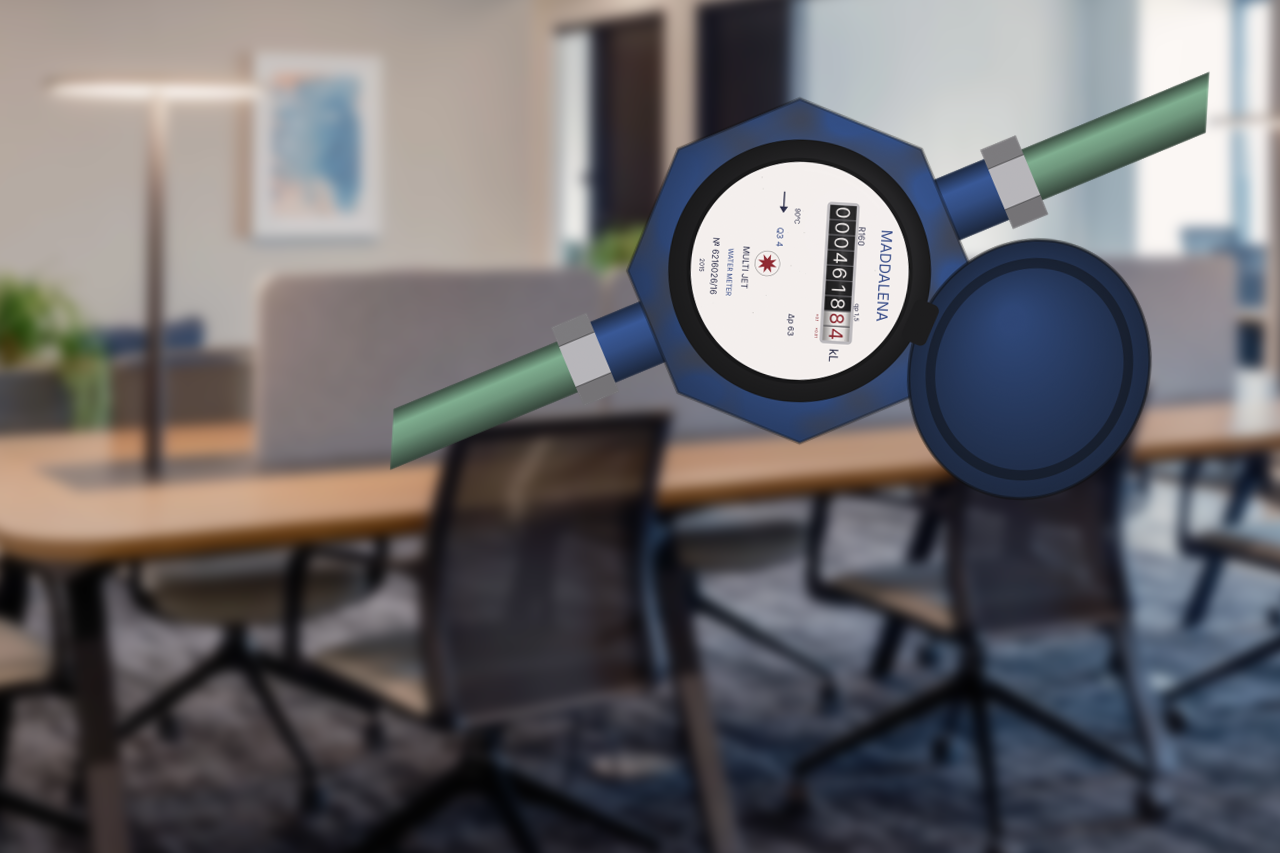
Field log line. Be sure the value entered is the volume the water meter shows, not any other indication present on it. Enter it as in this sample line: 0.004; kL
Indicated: 4618.84; kL
